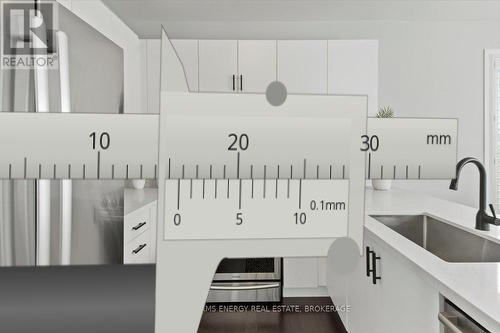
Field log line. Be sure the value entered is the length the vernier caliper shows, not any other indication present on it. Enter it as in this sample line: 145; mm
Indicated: 15.7; mm
